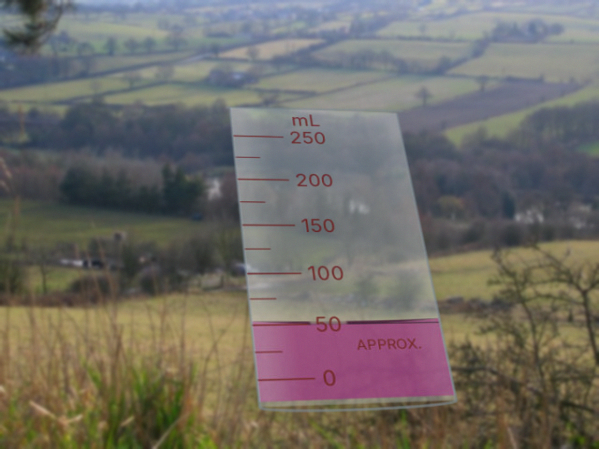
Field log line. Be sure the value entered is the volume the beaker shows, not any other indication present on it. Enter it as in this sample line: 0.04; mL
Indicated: 50; mL
